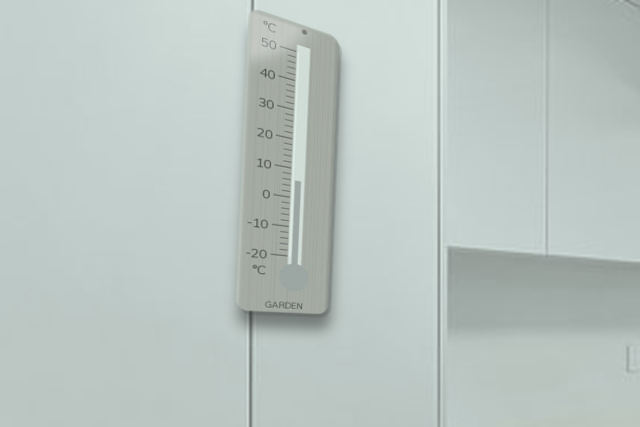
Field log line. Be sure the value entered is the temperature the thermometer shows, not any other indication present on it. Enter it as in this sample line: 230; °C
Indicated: 6; °C
